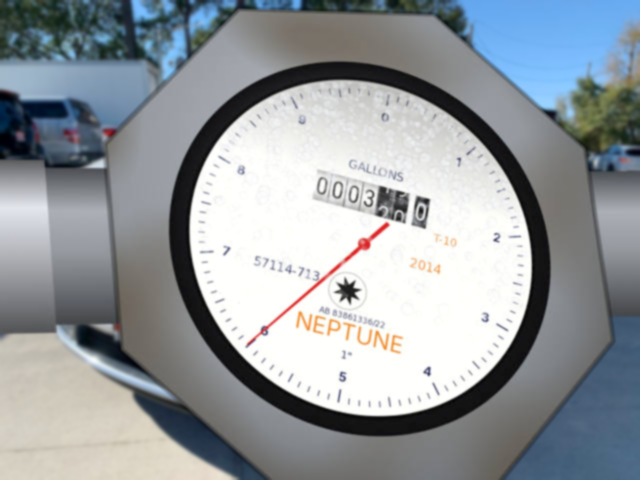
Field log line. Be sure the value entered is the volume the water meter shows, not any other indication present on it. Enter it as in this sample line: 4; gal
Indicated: 3196.0; gal
